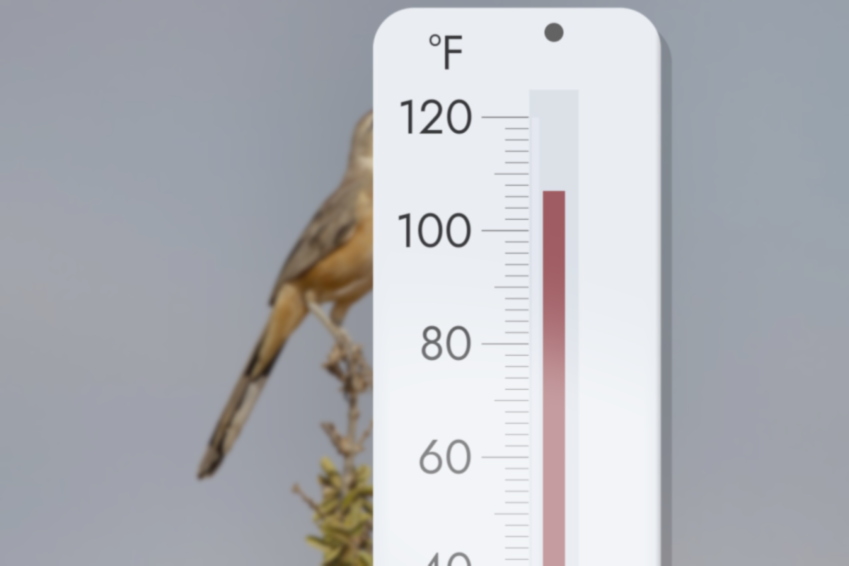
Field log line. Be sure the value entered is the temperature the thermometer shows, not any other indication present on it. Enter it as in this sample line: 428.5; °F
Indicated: 107; °F
